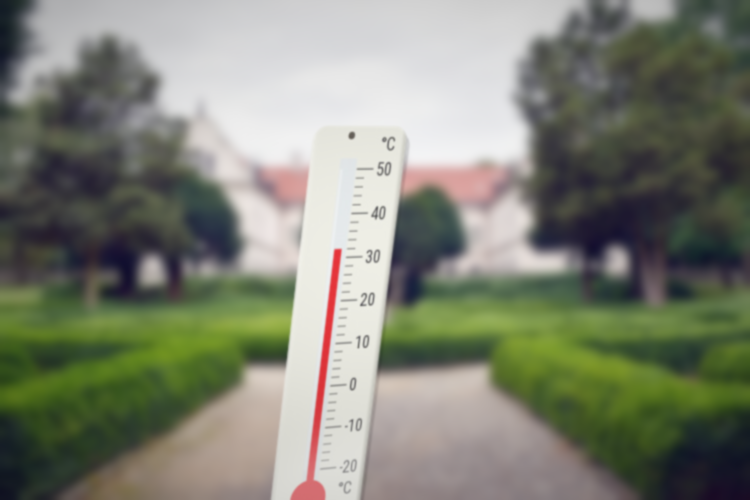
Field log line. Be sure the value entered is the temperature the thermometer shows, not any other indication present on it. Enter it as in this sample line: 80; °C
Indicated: 32; °C
